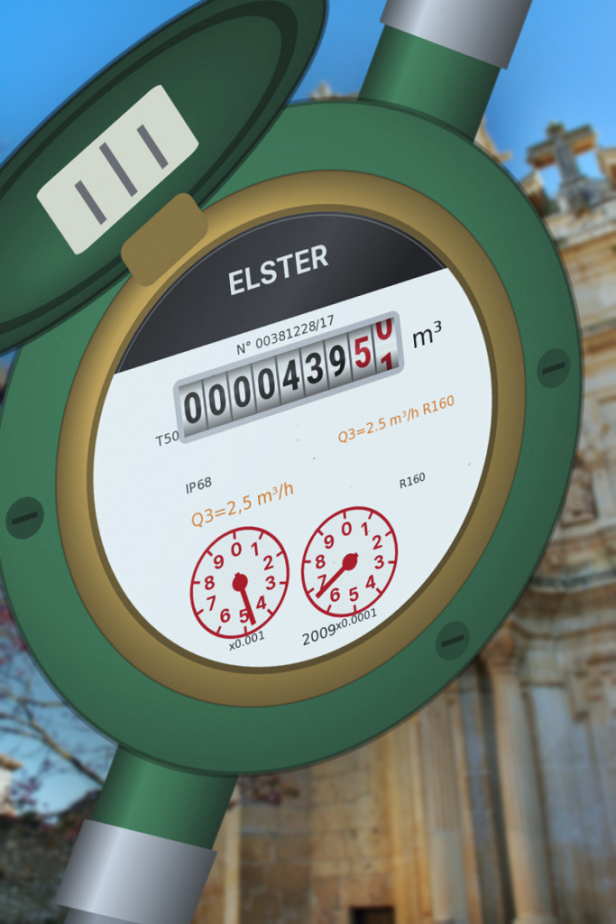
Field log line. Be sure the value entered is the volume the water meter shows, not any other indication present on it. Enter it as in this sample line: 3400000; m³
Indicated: 439.5046; m³
